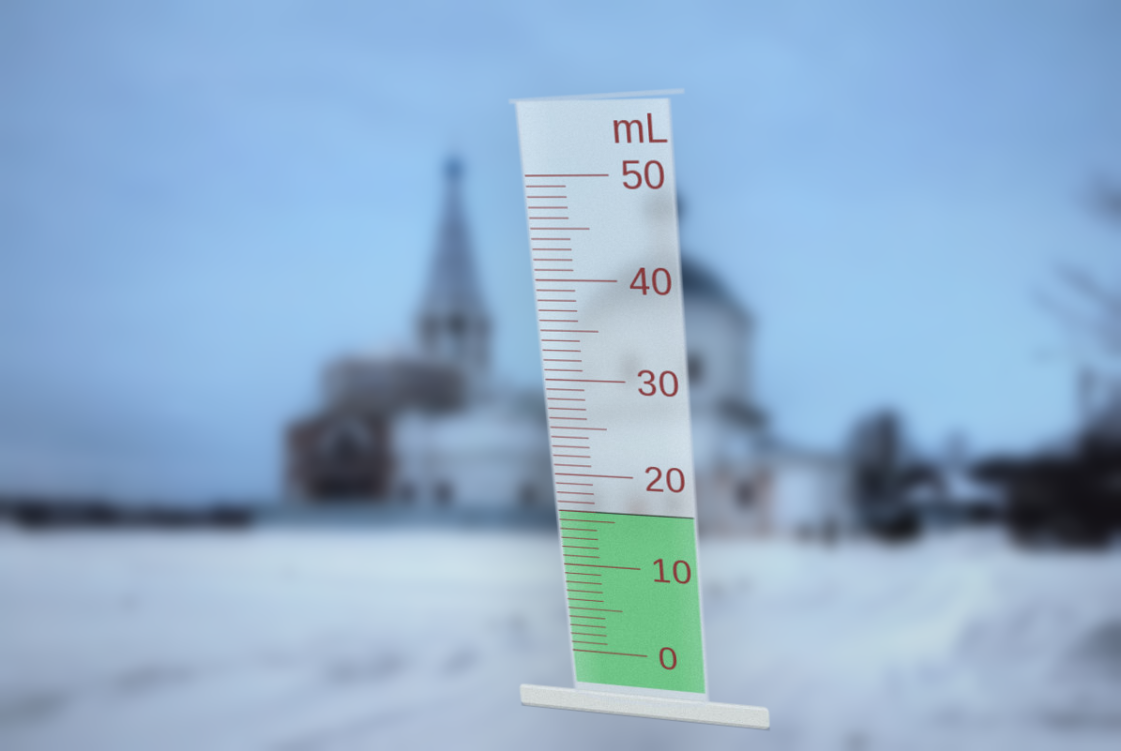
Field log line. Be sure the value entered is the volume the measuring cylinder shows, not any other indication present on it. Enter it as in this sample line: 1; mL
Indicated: 16; mL
